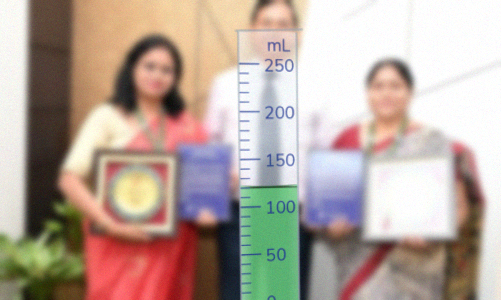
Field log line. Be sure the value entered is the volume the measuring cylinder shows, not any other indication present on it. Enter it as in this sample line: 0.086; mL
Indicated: 120; mL
